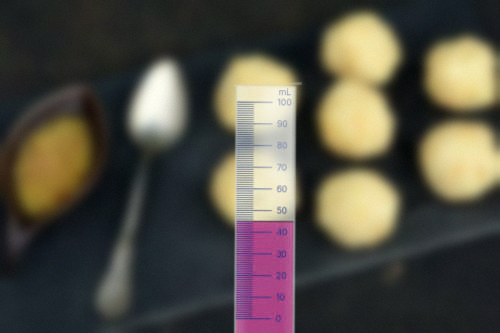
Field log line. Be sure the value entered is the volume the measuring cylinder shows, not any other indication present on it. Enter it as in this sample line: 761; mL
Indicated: 45; mL
